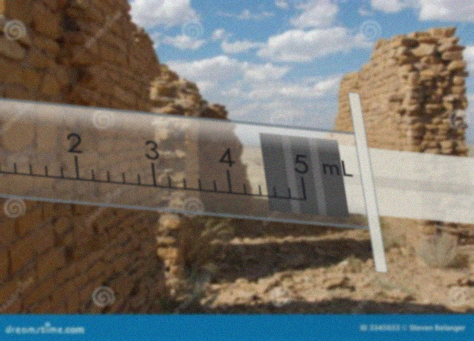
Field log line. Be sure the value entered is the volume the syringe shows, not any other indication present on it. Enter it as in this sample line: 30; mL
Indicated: 4.5; mL
